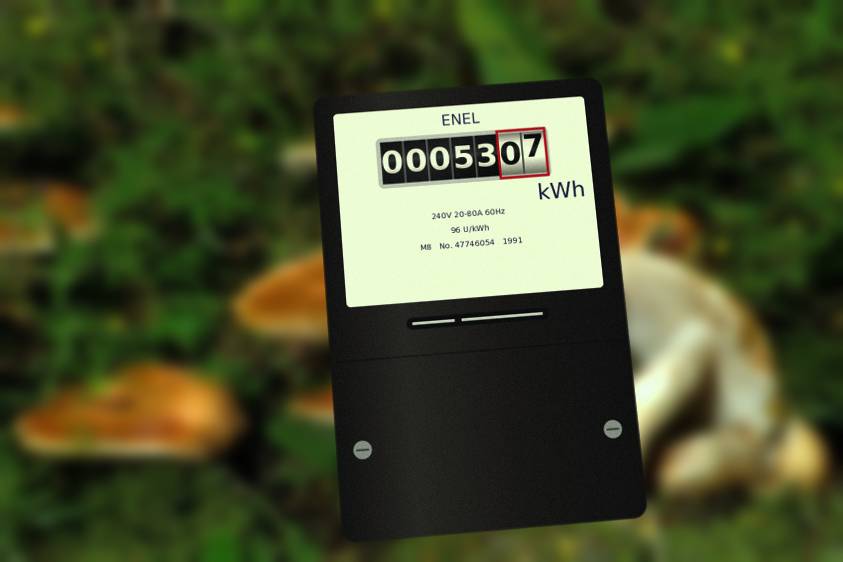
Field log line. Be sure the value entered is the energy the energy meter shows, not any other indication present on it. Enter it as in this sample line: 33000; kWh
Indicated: 53.07; kWh
